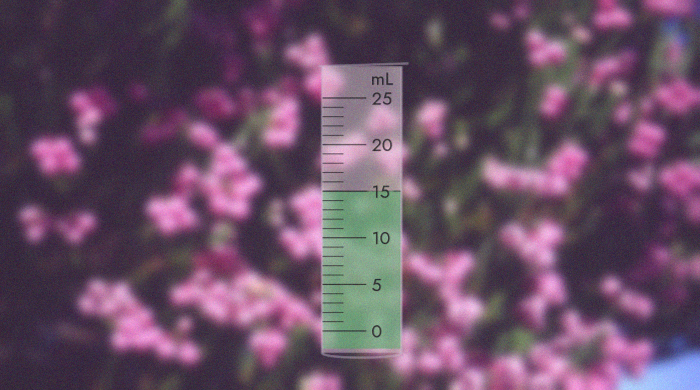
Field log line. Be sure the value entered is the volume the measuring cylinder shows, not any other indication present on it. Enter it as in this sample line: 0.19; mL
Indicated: 15; mL
